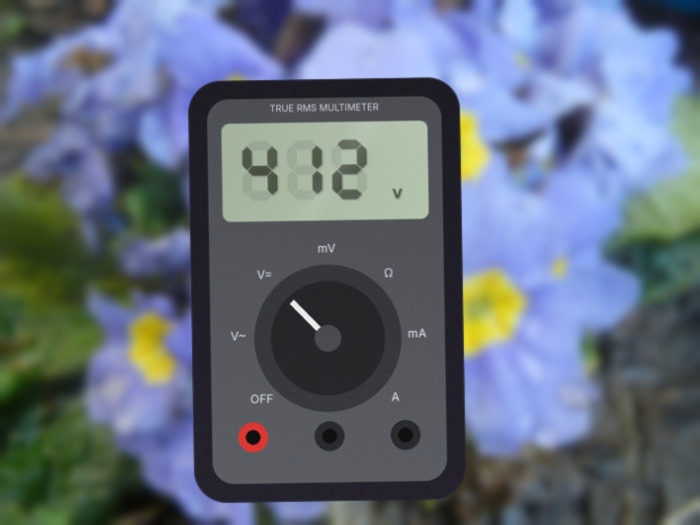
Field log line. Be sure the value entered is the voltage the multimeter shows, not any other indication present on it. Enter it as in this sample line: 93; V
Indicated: 412; V
